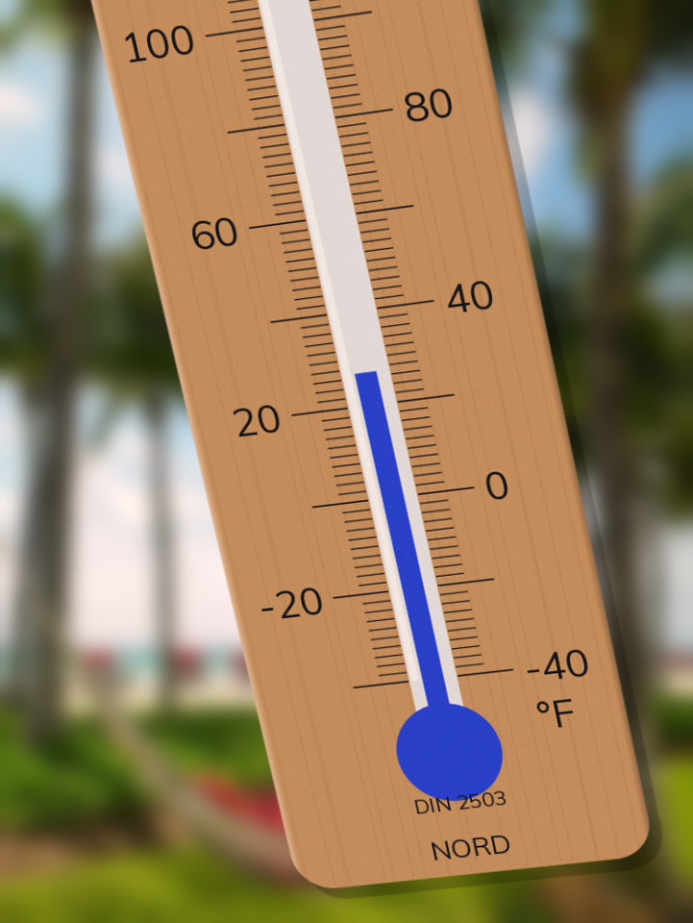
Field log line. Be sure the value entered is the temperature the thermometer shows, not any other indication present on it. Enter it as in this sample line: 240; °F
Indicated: 27; °F
